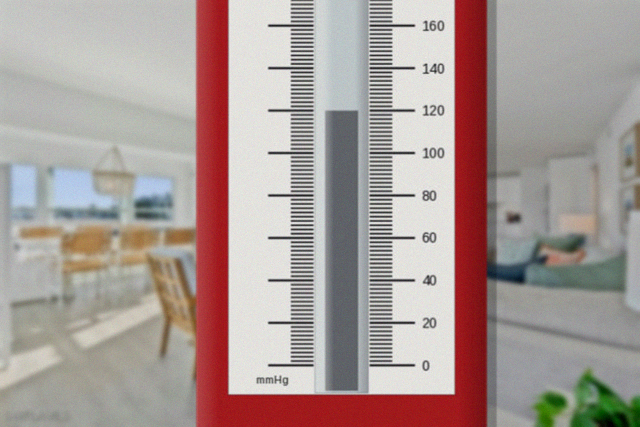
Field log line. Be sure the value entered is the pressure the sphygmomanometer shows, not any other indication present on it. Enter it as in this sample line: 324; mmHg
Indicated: 120; mmHg
